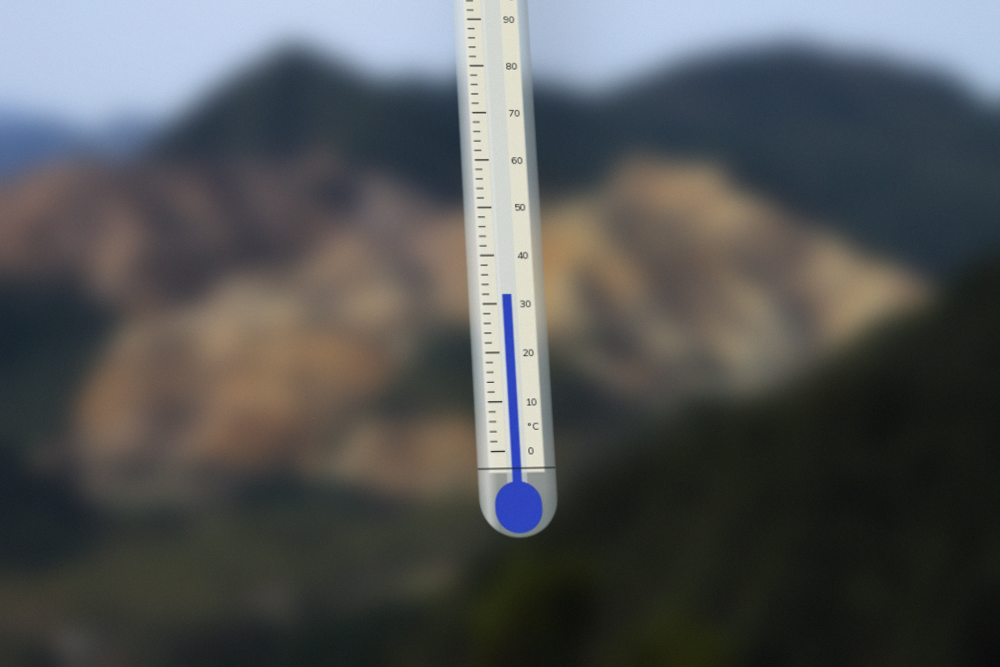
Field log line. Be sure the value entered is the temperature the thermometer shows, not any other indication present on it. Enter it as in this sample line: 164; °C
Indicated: 32; °C
